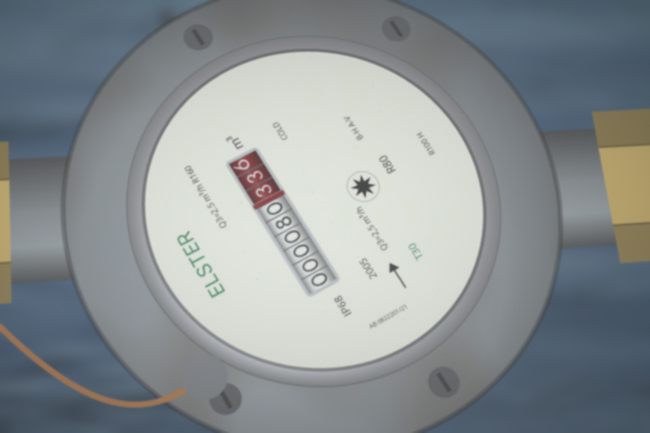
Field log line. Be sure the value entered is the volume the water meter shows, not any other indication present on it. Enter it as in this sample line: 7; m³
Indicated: 80.336; m³
